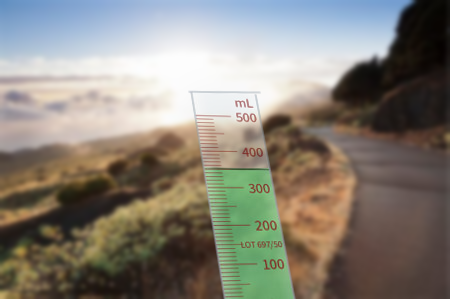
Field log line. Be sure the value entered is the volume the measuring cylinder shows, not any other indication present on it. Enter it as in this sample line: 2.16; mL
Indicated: 350; mL
